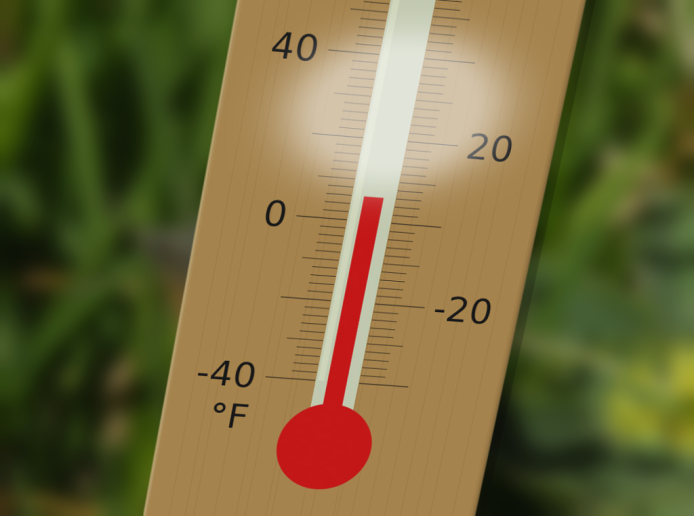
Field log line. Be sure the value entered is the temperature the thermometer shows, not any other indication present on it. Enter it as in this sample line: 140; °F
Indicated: 6; °F
